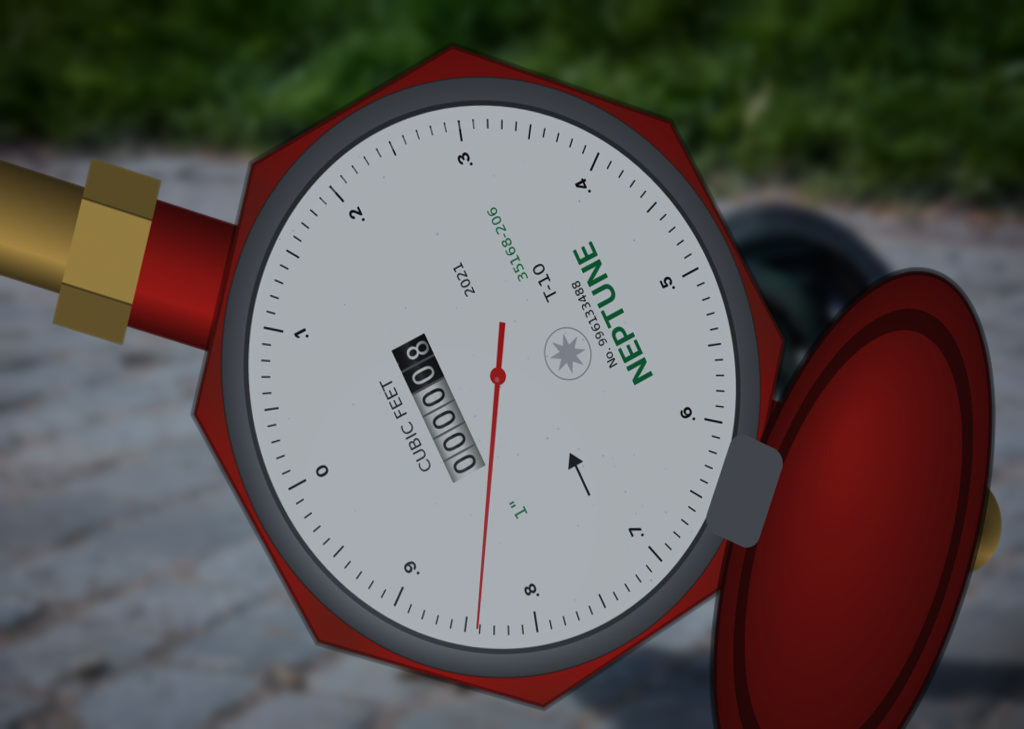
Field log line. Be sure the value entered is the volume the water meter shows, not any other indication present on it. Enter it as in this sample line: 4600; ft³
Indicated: 7.84; ft³
